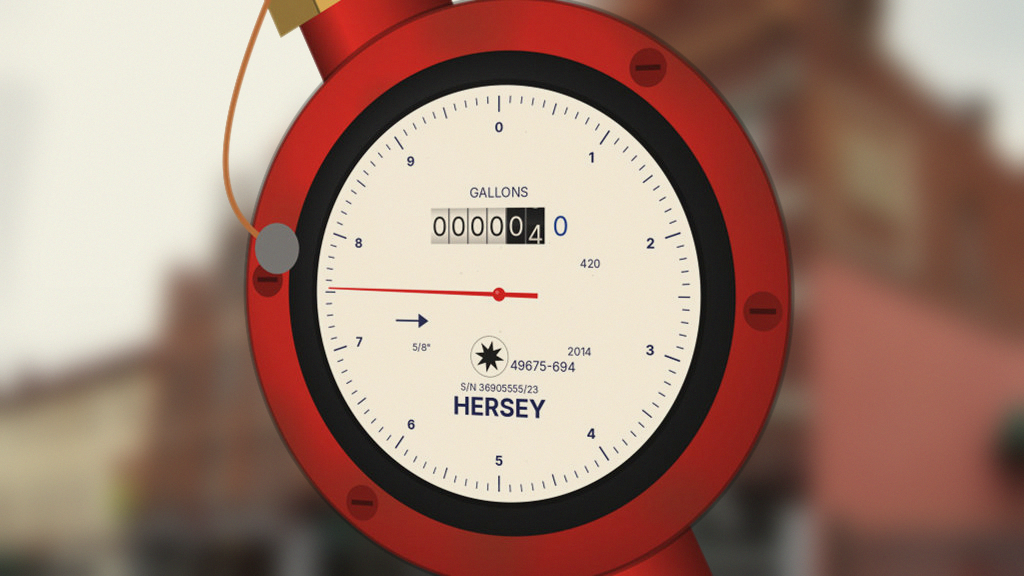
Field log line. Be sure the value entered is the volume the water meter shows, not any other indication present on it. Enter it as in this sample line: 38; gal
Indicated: 37.5; gal
